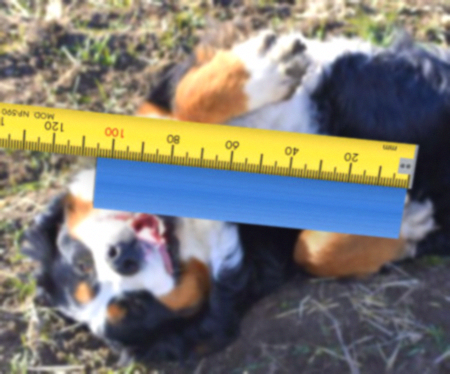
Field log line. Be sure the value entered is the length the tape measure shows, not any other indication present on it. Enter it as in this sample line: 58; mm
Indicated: 105; mm
